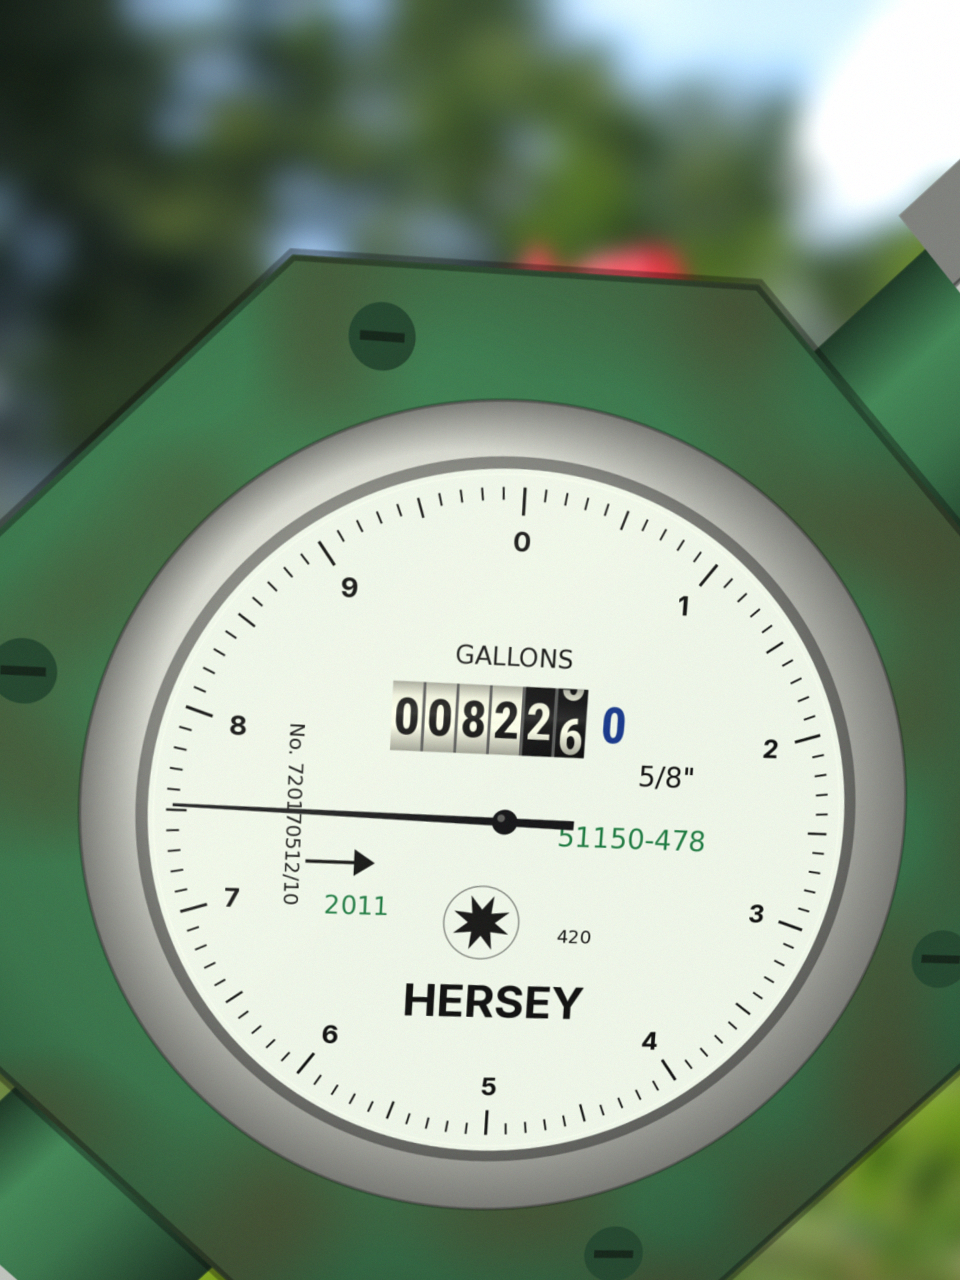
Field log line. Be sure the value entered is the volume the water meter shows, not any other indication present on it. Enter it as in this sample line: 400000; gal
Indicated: 82257.5; gal
